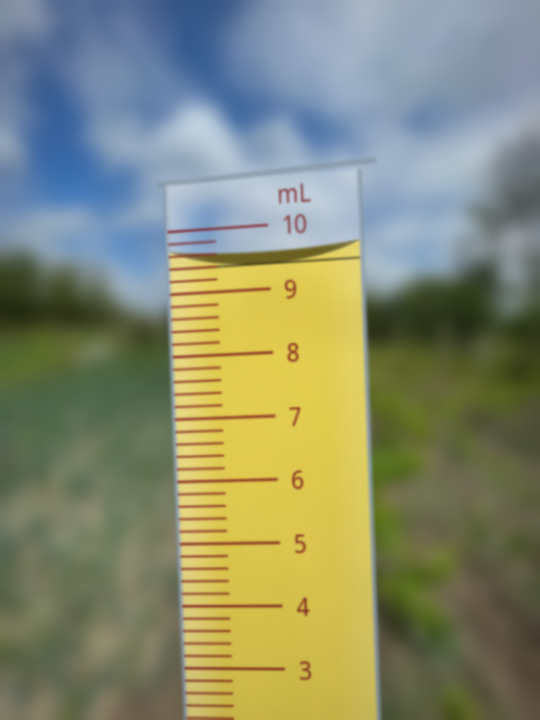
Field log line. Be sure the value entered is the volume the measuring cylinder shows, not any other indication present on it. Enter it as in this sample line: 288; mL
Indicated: 9.4; mL
